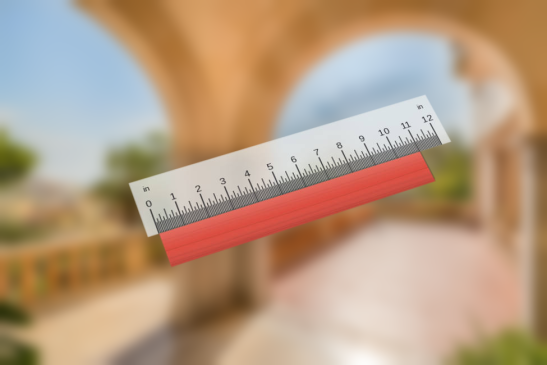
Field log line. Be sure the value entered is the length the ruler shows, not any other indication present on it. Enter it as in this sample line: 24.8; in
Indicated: 11; in
